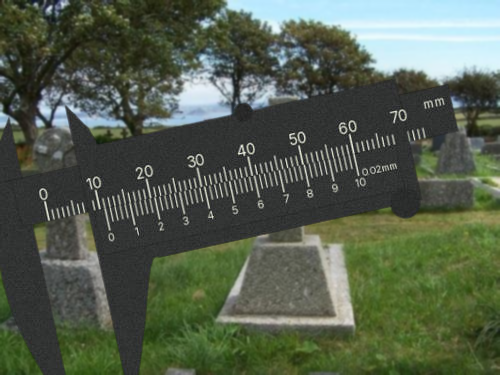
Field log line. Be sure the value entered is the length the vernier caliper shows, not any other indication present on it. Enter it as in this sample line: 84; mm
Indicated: 11.0; mm
